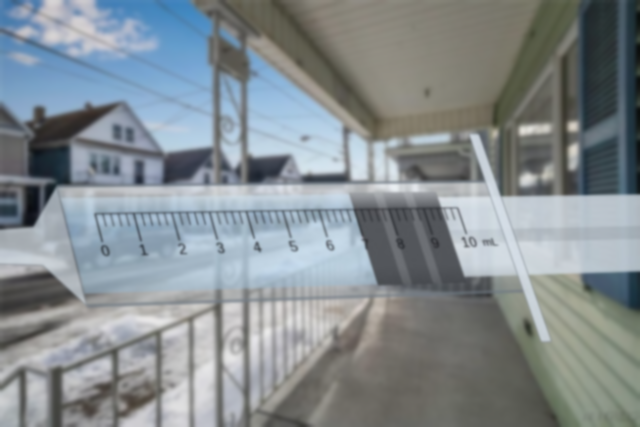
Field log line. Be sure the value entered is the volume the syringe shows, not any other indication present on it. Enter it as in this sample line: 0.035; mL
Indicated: 7; mL
